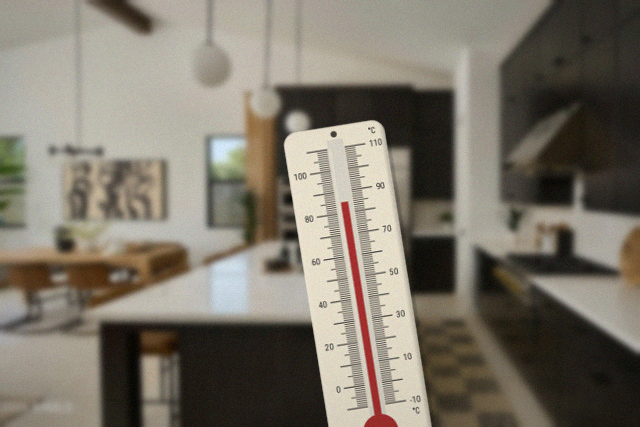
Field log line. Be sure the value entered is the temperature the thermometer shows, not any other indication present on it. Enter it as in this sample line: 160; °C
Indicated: 85; °C
